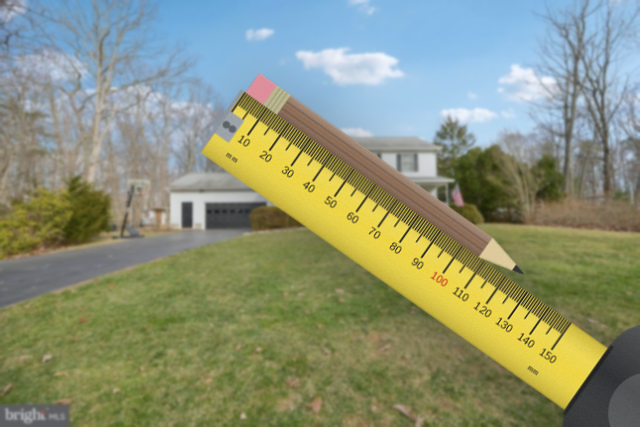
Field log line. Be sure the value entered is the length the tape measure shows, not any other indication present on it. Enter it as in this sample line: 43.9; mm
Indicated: 125; mm
